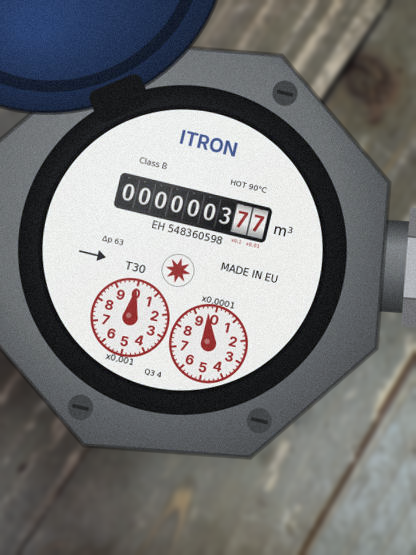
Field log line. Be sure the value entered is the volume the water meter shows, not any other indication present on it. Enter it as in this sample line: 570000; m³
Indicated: 3.7699; m³
